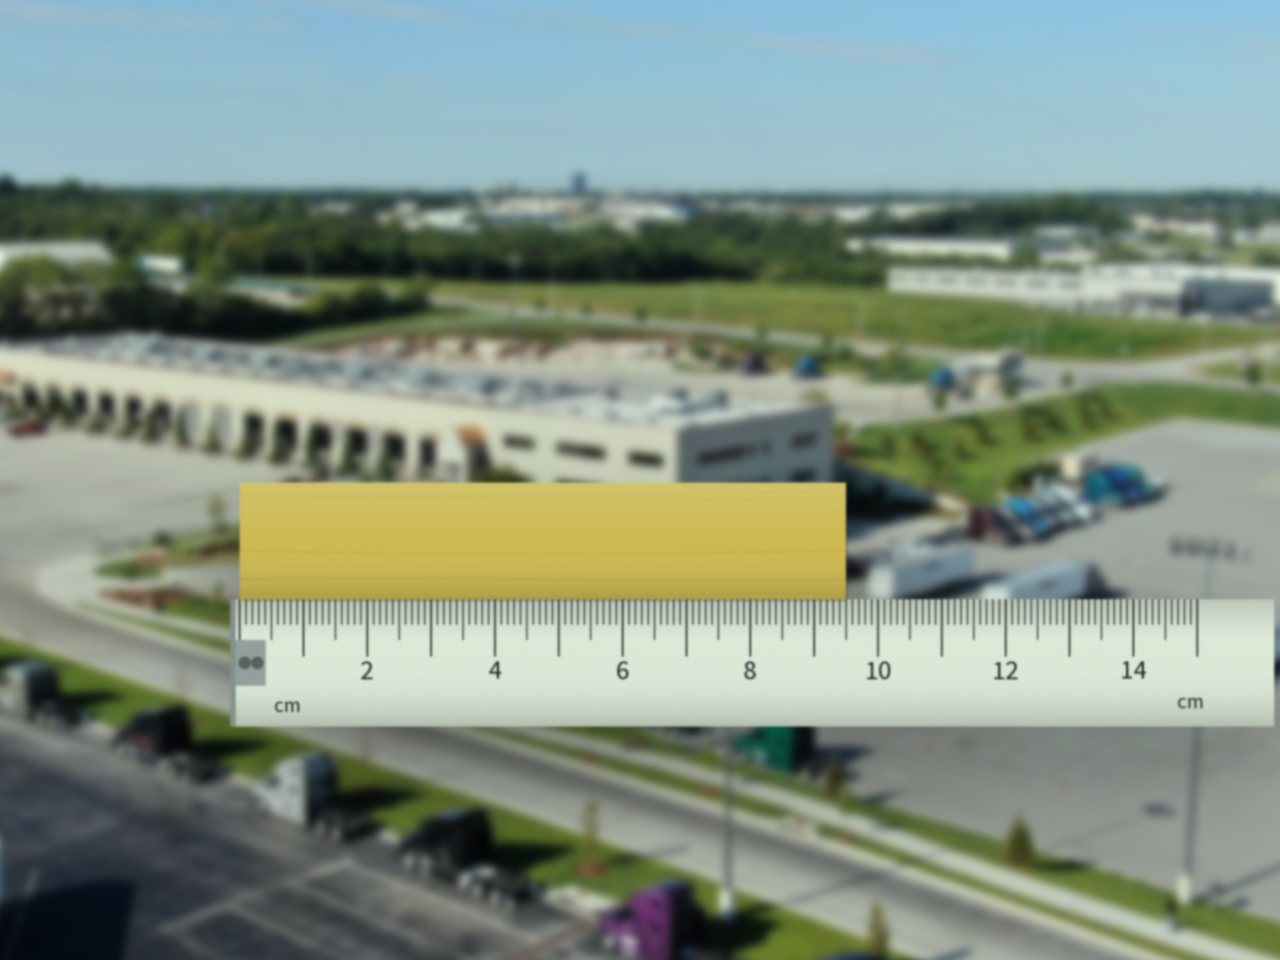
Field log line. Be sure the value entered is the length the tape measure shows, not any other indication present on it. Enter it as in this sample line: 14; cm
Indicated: 9.5; cm
